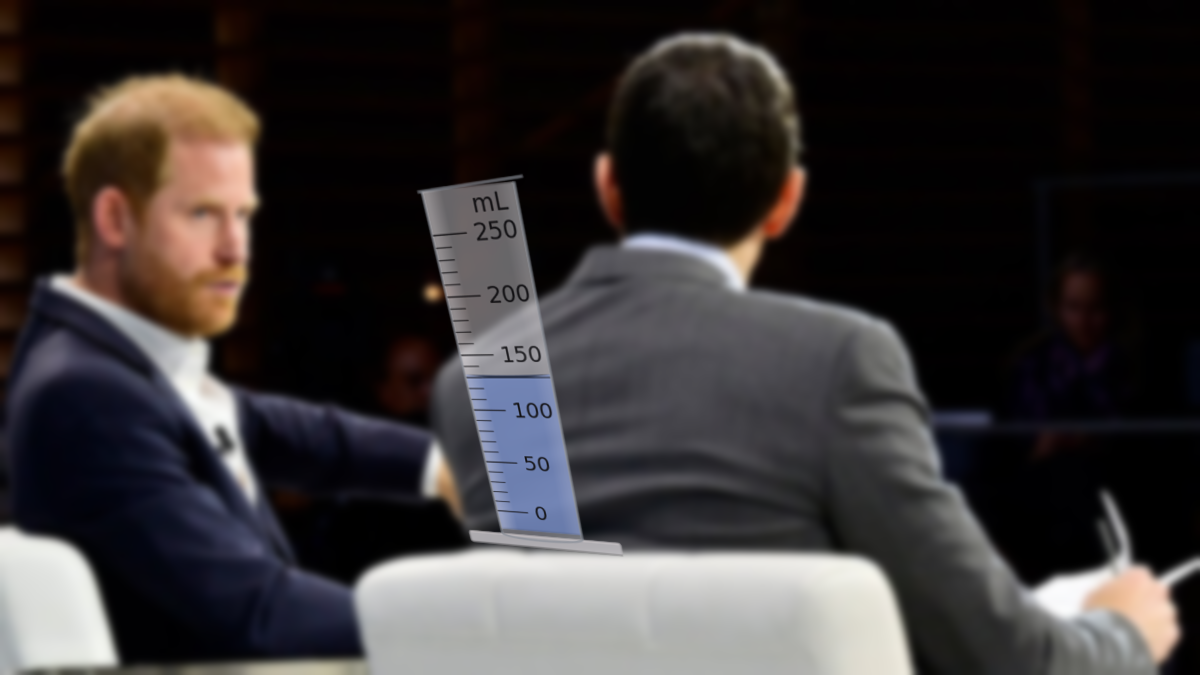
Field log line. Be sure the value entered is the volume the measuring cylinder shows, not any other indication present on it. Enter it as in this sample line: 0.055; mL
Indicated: 130; mL
